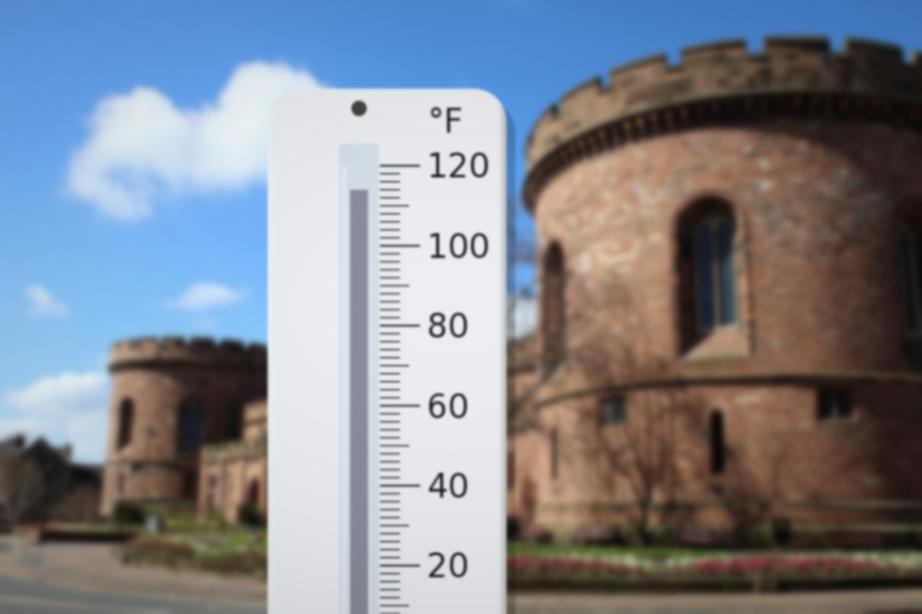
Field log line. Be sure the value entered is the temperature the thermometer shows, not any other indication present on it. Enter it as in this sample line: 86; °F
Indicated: 114; °F
